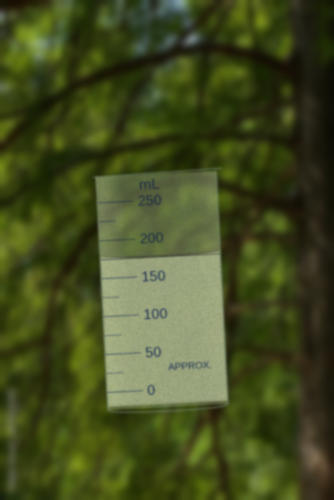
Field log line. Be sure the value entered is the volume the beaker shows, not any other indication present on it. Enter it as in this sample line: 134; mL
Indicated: 175; mL
